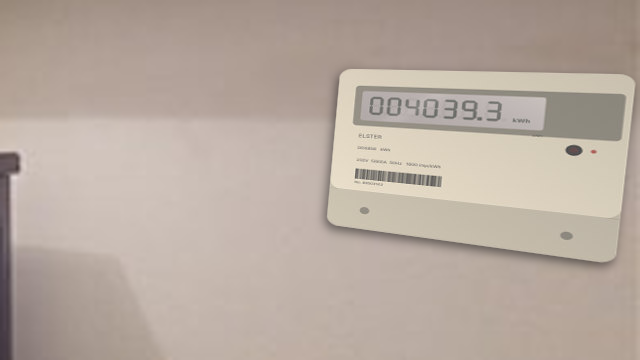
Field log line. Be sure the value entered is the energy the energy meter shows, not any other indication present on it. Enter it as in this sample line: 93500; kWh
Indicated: 4039.3; kWh
